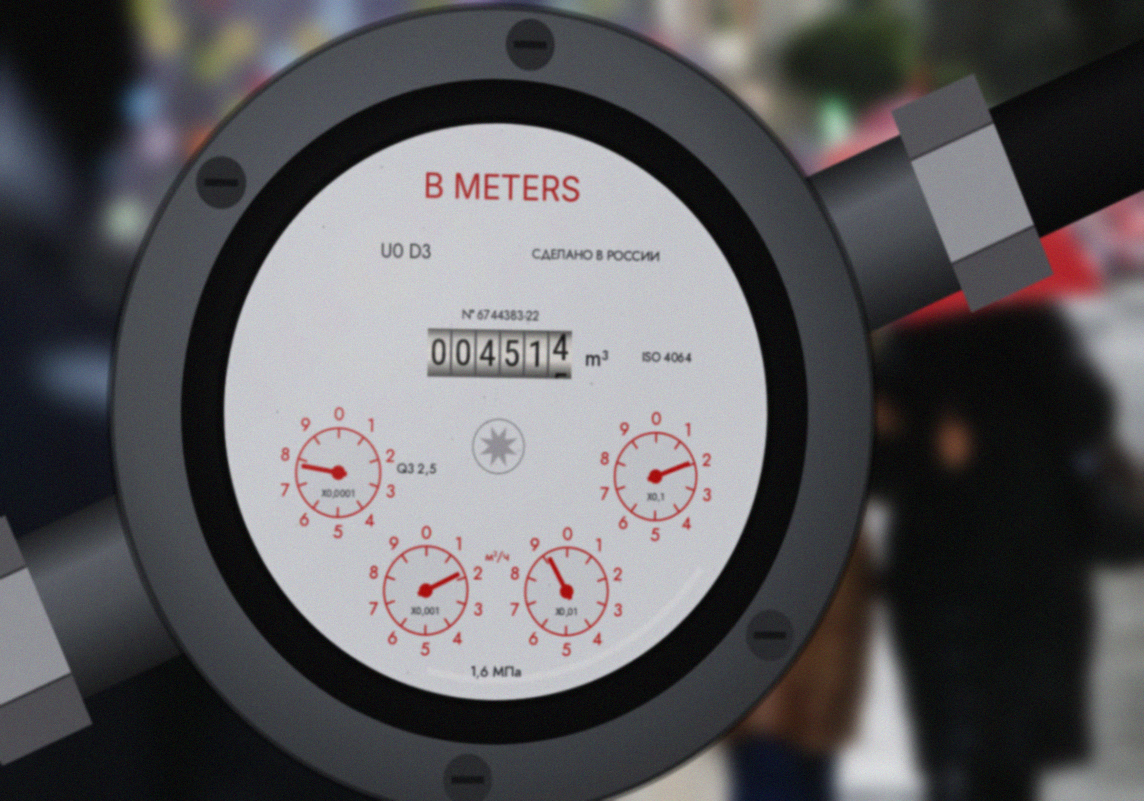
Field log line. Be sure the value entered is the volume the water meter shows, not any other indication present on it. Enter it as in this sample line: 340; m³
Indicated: 4514.1917; m³
